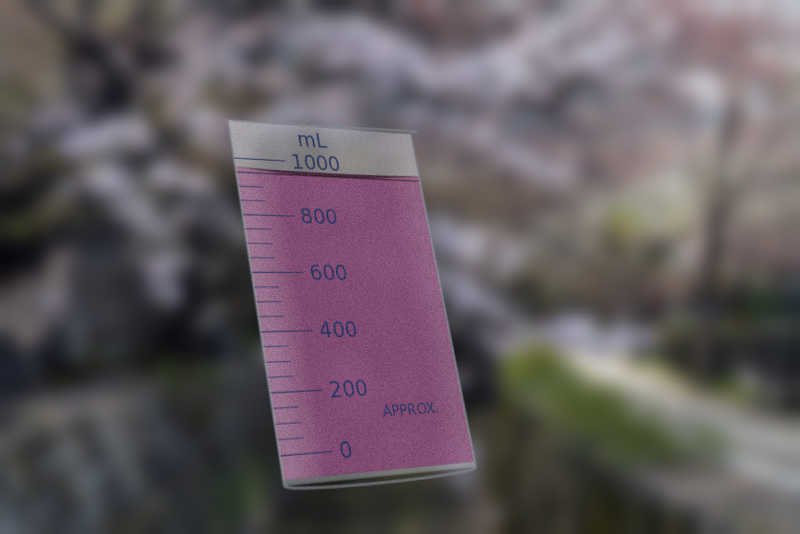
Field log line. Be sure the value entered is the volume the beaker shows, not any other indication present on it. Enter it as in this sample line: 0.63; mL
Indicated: 950; mL
